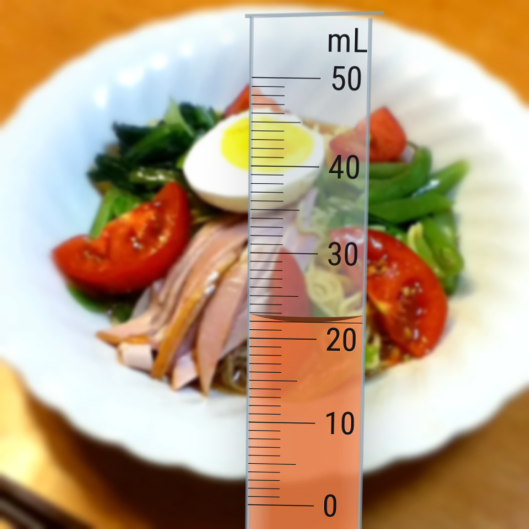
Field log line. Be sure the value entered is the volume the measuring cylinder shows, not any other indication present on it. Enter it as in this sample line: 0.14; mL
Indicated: 22; mL
